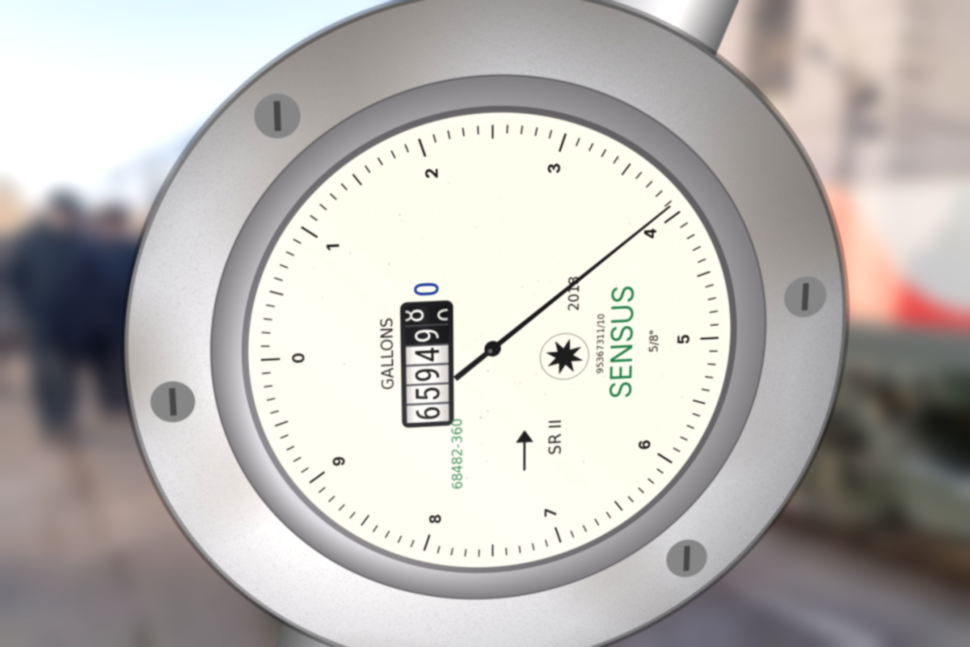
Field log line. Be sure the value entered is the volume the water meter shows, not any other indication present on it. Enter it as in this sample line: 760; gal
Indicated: 6594983.9; gal
